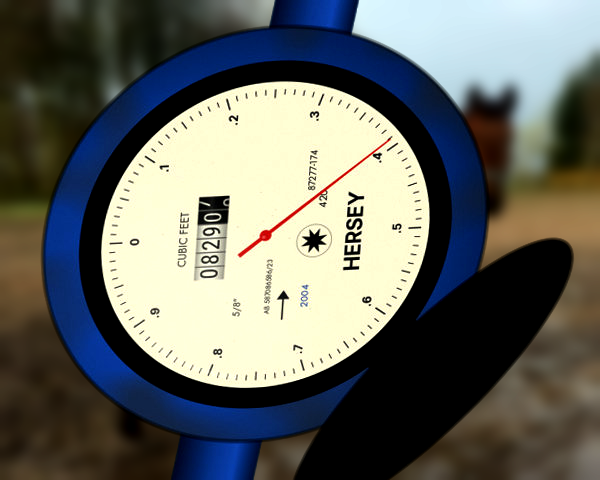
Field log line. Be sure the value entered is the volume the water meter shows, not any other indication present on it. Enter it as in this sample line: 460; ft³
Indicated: 82907.39; ft³
